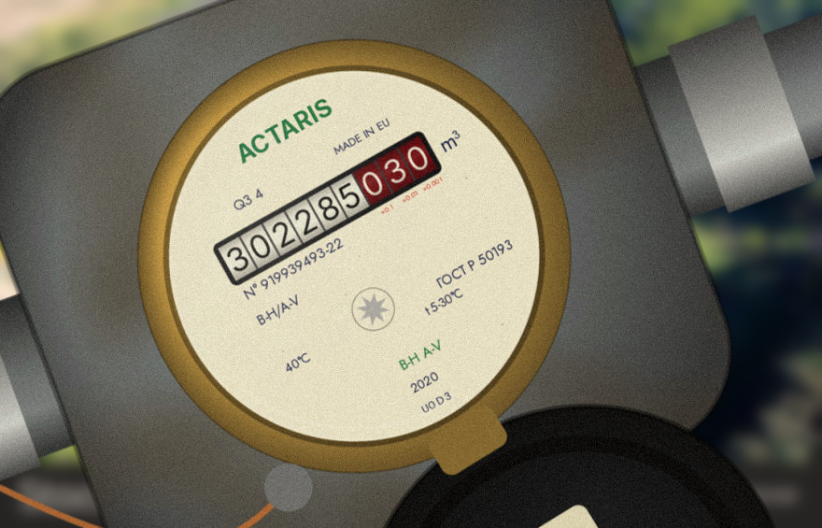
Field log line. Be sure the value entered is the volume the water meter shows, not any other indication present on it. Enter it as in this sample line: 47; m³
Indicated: 302285.030; m³
